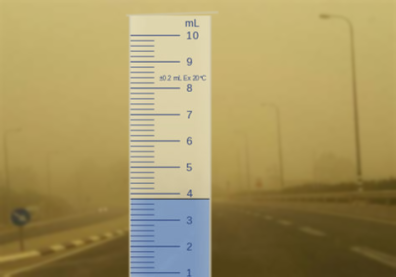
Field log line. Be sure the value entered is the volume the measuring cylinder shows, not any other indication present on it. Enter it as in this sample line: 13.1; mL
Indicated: 3.8; mL
